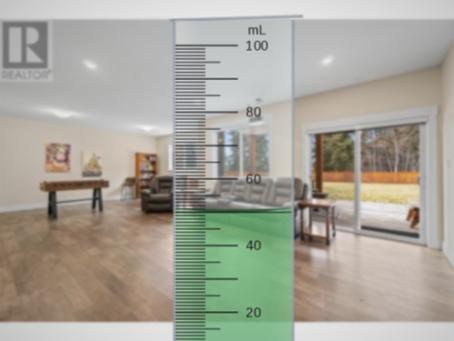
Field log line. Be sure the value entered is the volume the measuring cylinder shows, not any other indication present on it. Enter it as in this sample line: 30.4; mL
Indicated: 50; mL
